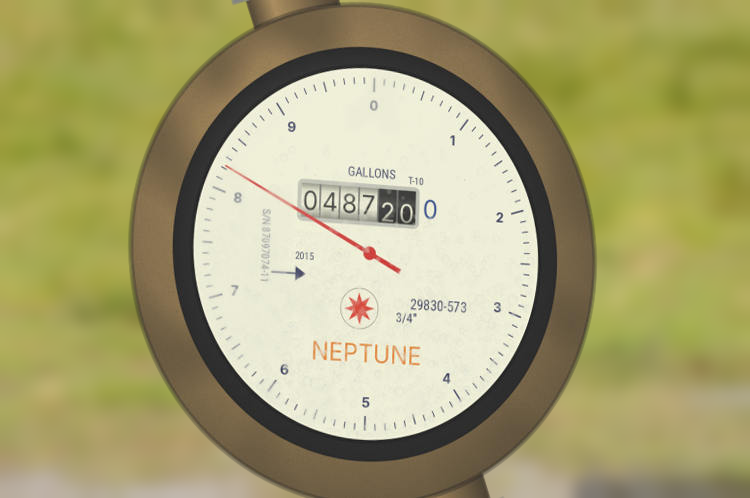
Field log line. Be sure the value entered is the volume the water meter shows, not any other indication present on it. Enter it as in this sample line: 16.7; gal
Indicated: 487198.2; gal
